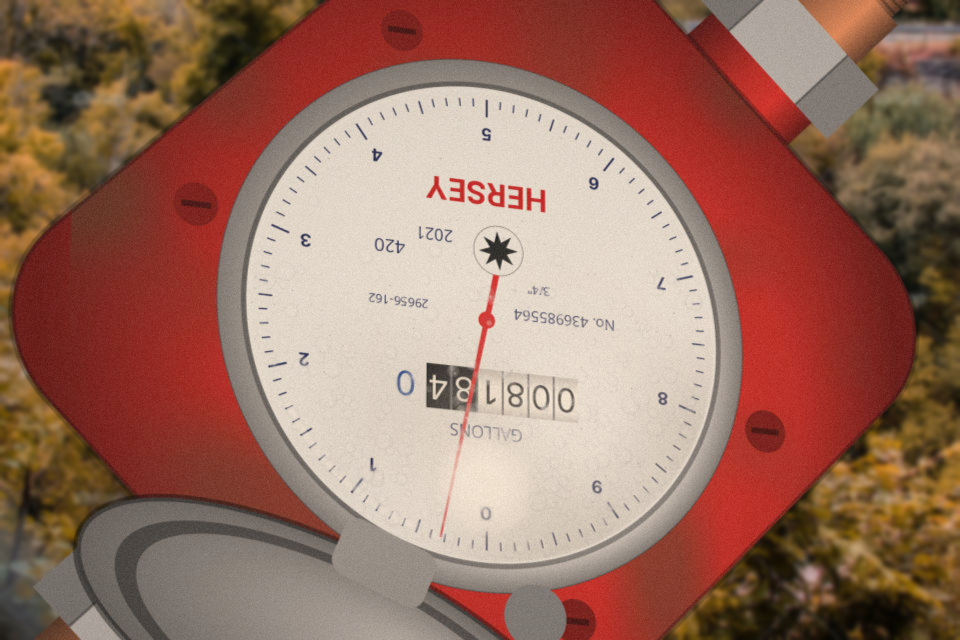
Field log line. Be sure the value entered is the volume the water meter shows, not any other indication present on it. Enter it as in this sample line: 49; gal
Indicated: 81840.3; gal
